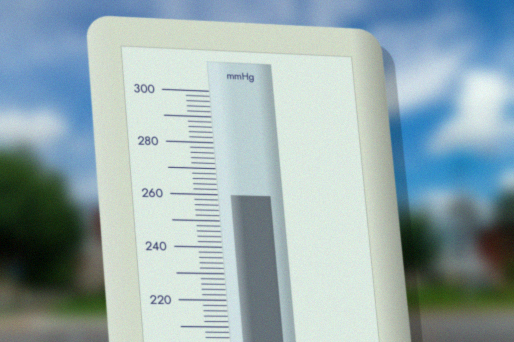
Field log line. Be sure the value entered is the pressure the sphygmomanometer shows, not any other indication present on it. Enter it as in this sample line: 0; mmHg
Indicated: 260; mmHg
